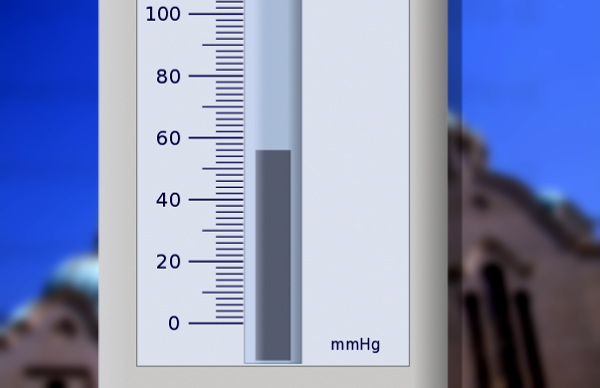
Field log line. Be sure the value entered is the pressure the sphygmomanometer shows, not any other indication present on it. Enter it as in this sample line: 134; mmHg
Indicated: 56; mmHg
